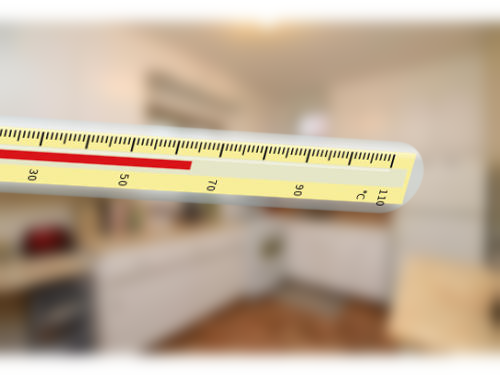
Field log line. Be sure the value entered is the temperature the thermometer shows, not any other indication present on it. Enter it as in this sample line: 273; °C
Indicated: 64; °C
